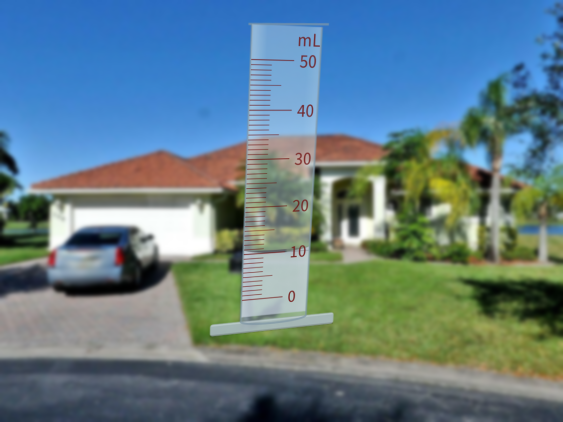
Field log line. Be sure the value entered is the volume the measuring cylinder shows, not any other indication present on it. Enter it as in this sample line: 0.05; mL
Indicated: 10; mL
